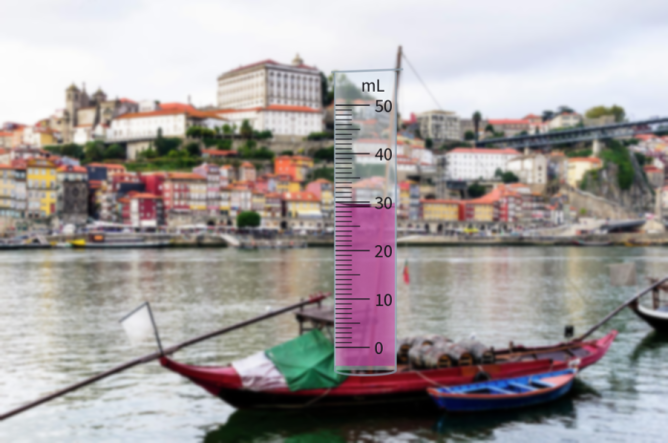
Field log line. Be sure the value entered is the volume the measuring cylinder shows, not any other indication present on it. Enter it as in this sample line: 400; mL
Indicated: 29; mL
